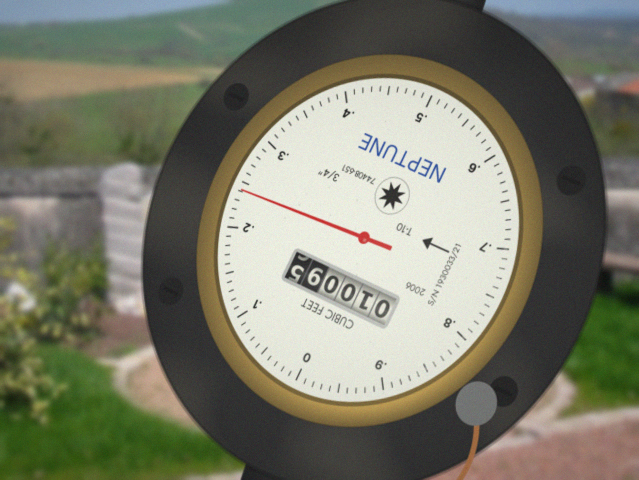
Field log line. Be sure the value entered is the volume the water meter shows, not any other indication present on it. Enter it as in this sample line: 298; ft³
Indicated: 10095.24; ft³
